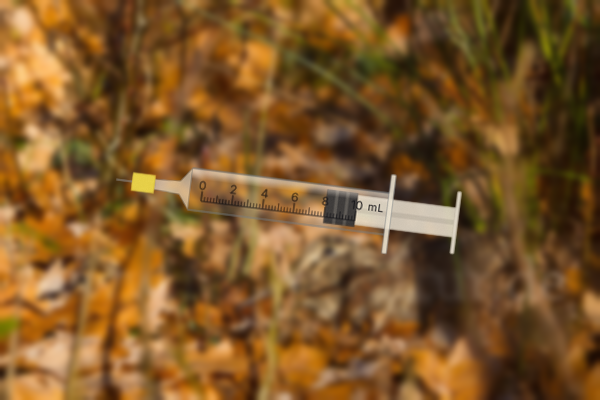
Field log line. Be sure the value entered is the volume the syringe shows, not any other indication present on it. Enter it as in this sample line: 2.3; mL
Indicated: 8; mL
